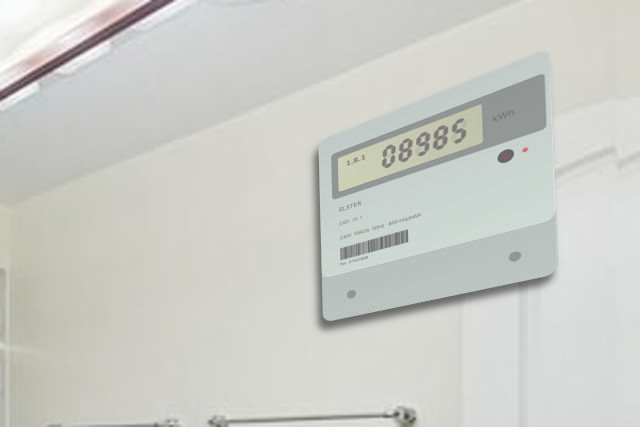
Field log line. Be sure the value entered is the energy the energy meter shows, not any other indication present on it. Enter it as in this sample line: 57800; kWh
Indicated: 8985; kWh
